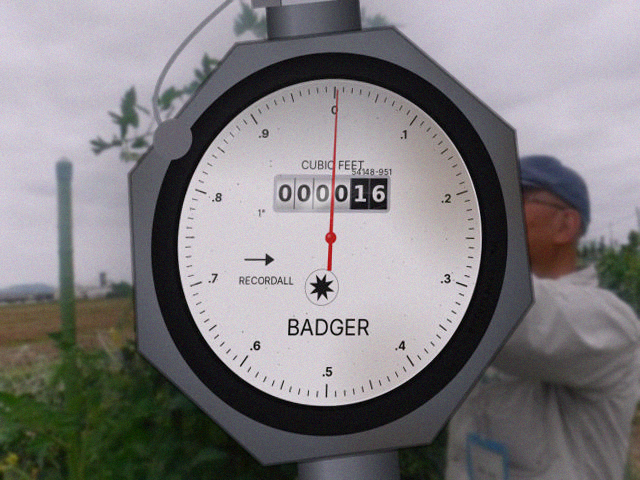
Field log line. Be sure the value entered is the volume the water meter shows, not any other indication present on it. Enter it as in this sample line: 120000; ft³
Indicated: 16.00; ft³
